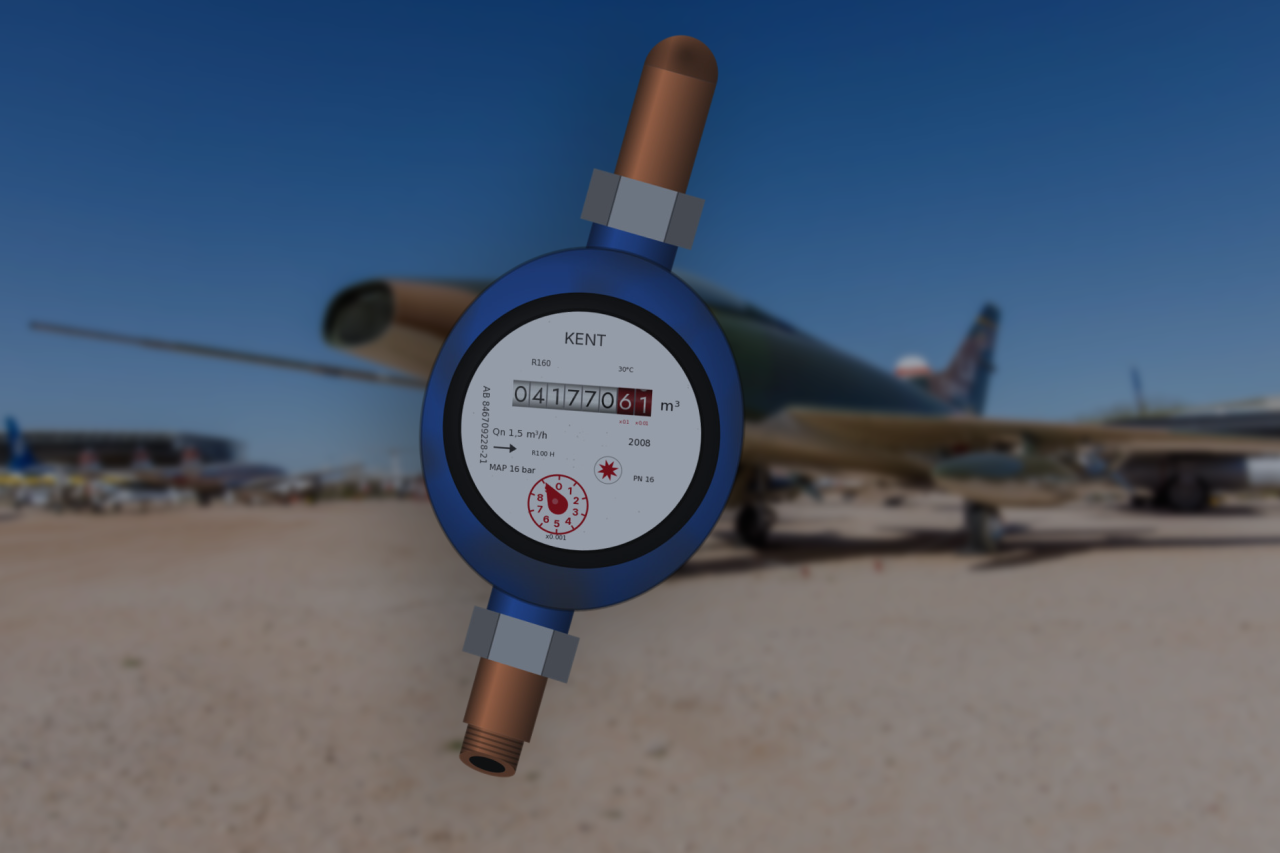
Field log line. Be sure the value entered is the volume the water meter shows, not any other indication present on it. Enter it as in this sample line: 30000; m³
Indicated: 41770.609; m³
